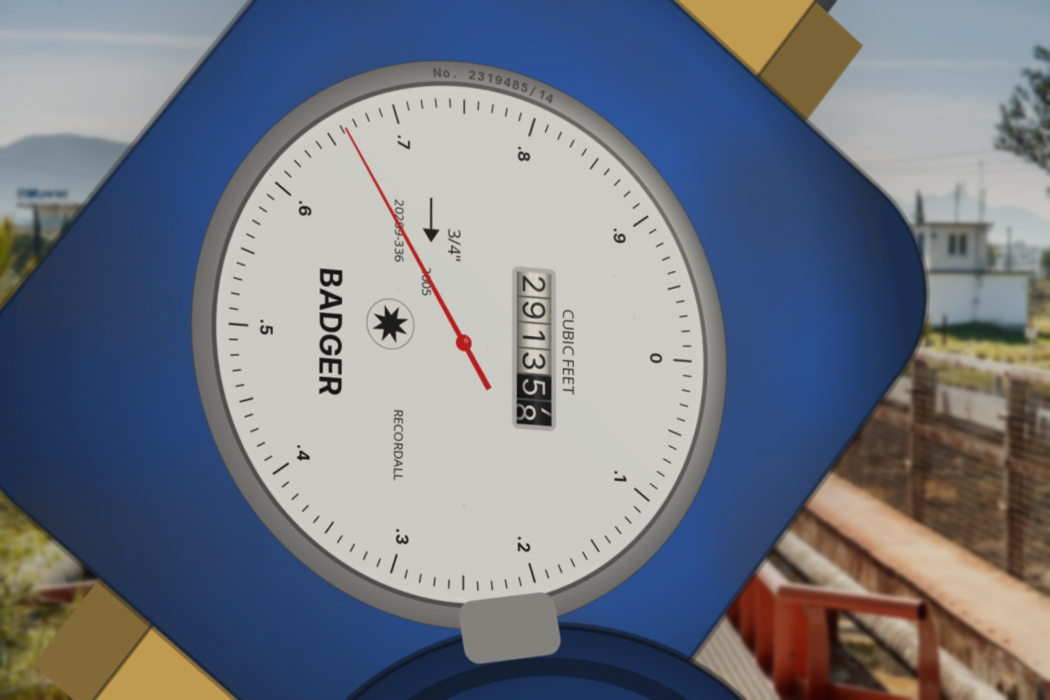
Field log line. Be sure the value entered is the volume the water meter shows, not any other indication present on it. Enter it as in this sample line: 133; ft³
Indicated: 291357.66; ft³
